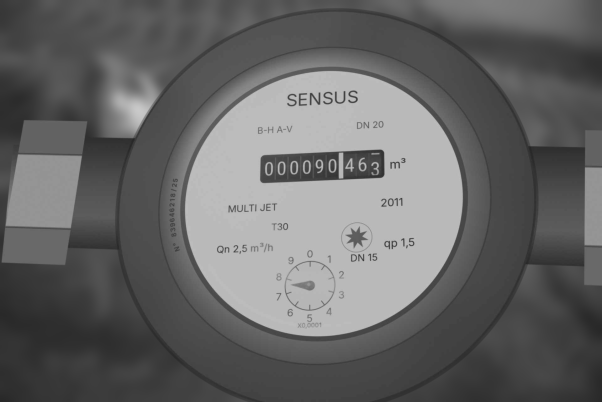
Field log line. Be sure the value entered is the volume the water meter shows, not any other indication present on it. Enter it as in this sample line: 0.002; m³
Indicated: 90.4627; m³
